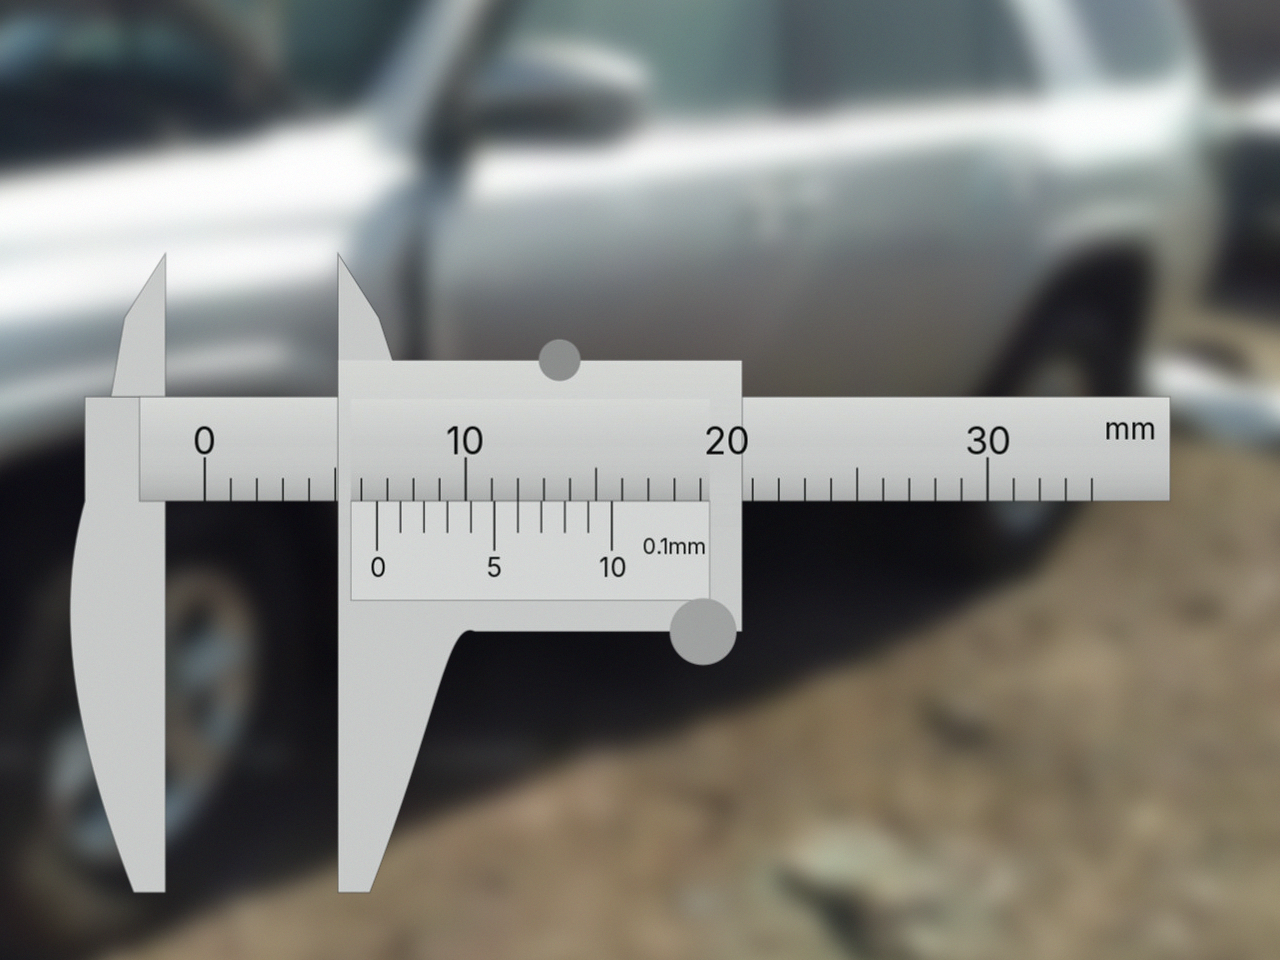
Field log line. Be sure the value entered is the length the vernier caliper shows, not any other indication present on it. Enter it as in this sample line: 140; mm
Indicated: 6.6; mm
